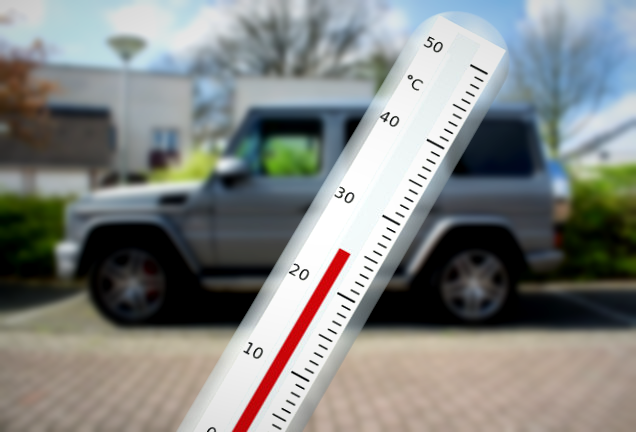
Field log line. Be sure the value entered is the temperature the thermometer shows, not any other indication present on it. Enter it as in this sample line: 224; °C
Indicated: 24.5; °C
